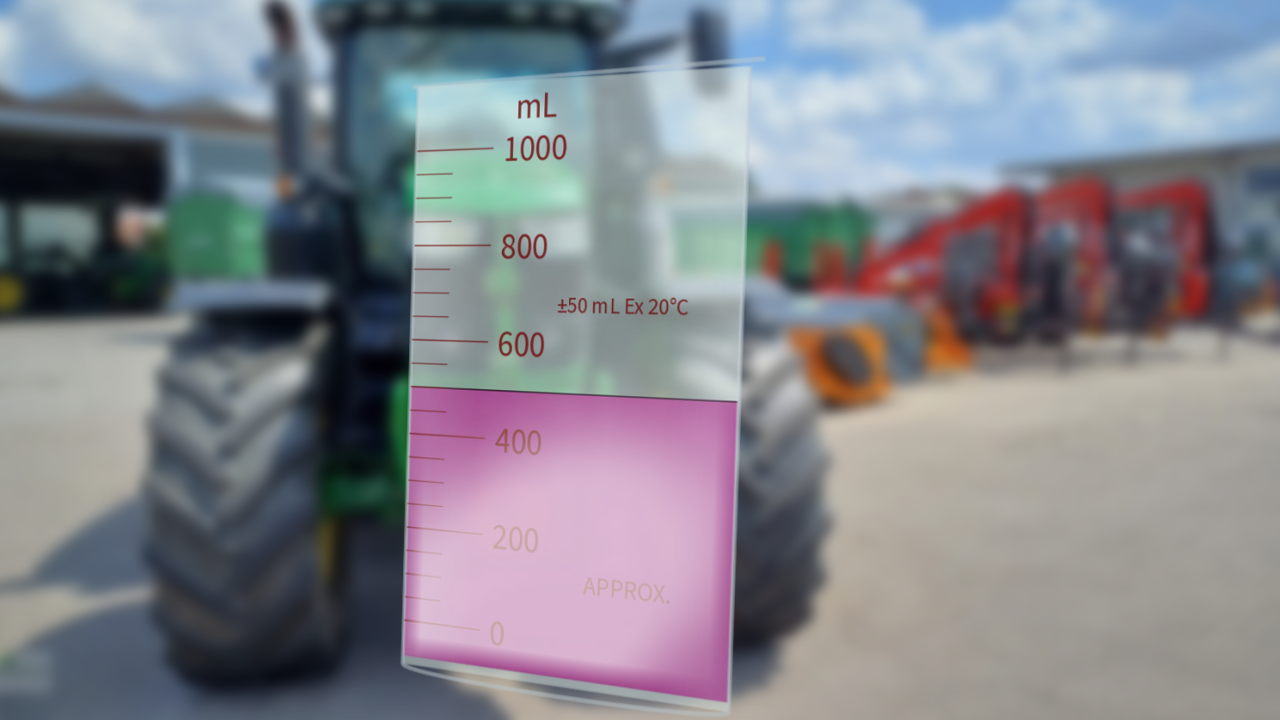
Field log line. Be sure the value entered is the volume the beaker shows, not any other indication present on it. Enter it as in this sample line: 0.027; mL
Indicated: 500; mL
